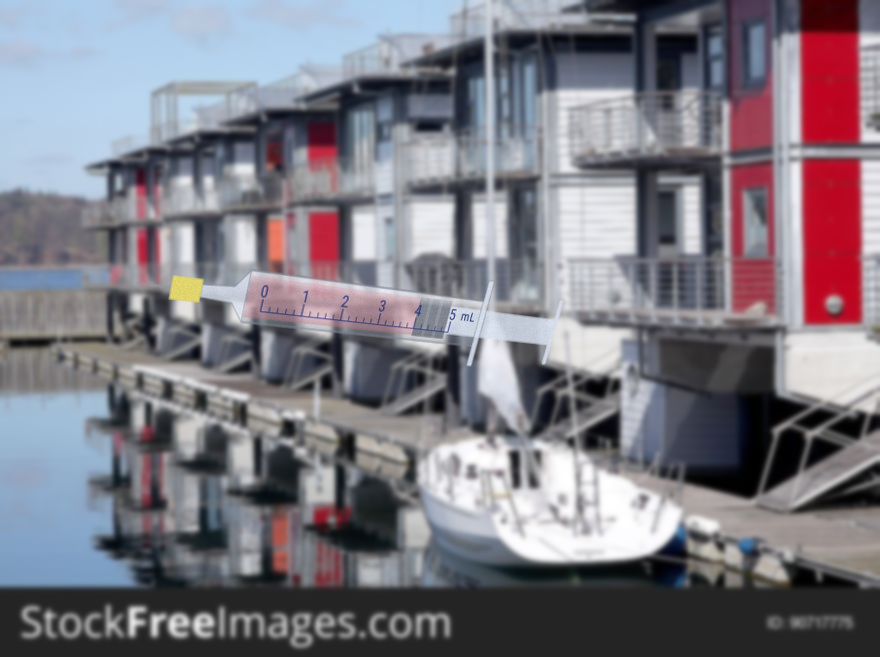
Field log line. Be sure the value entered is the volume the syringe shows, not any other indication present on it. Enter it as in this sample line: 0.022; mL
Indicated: 4; mL
